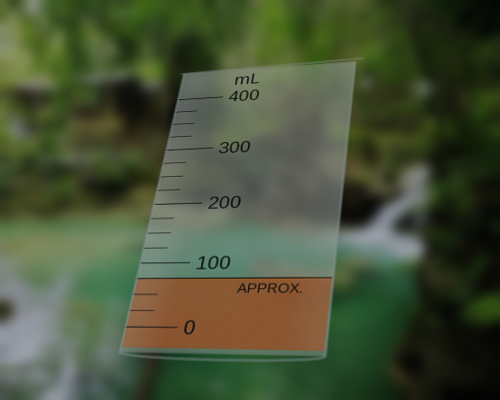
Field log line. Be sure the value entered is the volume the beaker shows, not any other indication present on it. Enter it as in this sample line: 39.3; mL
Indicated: 75; mL
